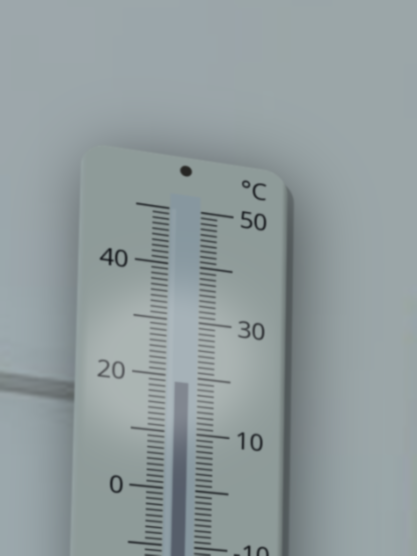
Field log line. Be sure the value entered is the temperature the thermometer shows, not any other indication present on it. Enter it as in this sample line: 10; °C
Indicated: 19; °C
